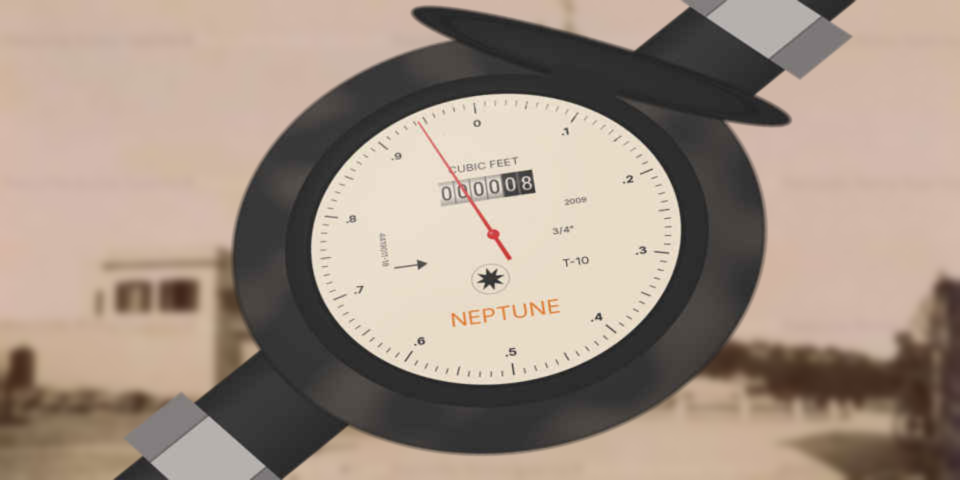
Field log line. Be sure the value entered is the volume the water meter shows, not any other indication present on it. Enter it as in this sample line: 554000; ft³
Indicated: 7.94; ft³
